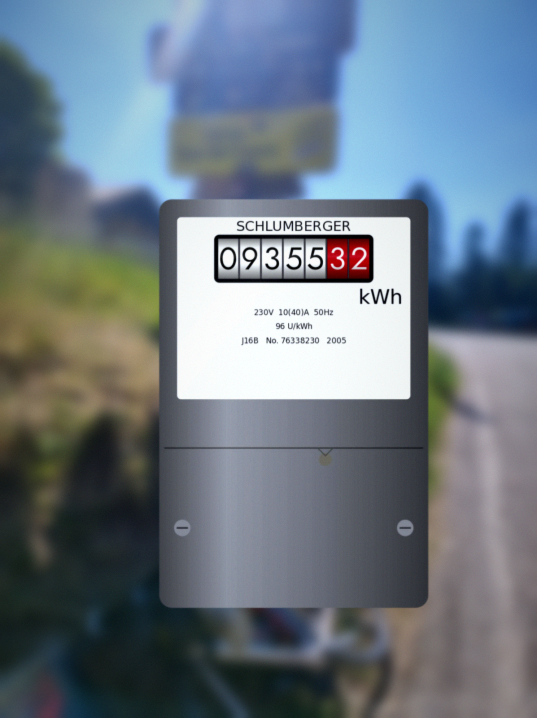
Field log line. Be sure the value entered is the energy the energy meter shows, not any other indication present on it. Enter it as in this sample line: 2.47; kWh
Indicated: 9355.32; kWh
